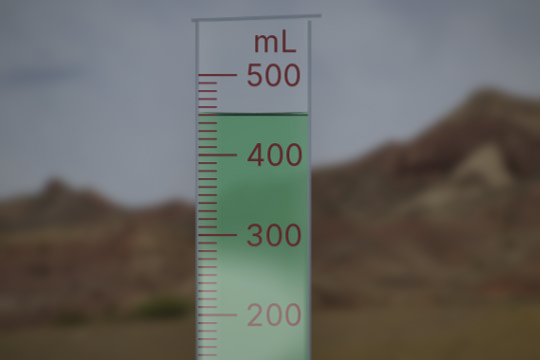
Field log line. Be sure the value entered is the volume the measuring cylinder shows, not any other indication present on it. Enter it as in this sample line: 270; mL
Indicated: 450; mL
